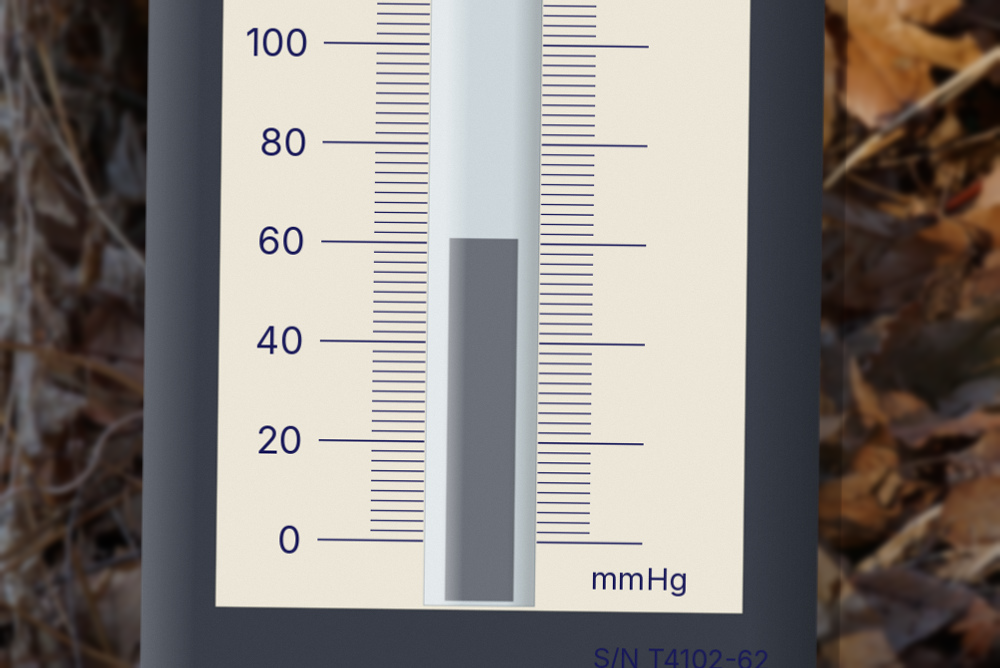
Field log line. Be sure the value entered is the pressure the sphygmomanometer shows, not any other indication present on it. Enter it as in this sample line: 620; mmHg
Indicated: 61; mmHg
